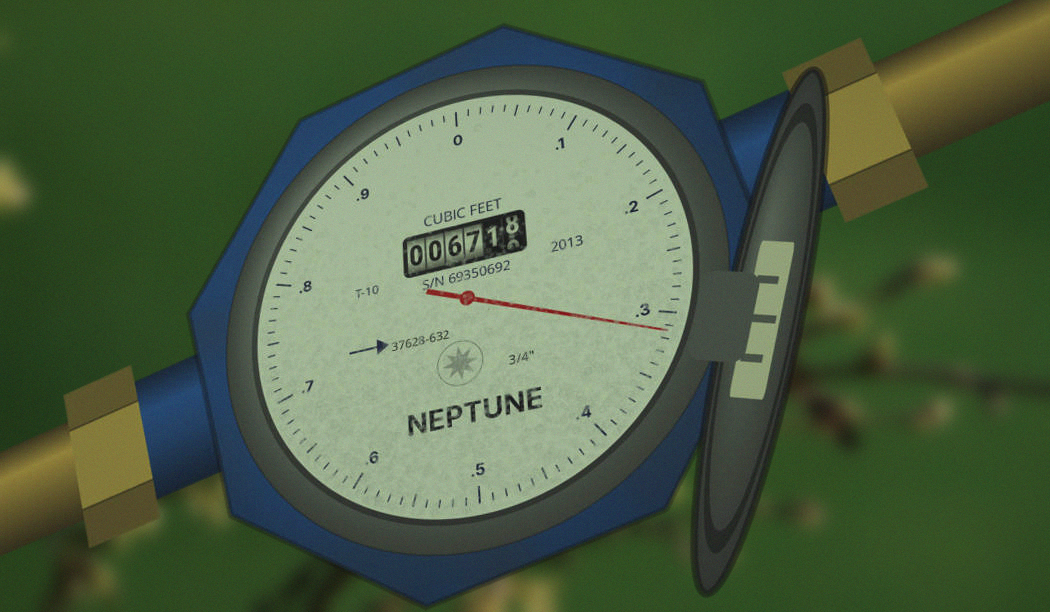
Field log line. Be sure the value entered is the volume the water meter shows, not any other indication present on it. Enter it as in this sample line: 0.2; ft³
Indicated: 6718.31; ft³
